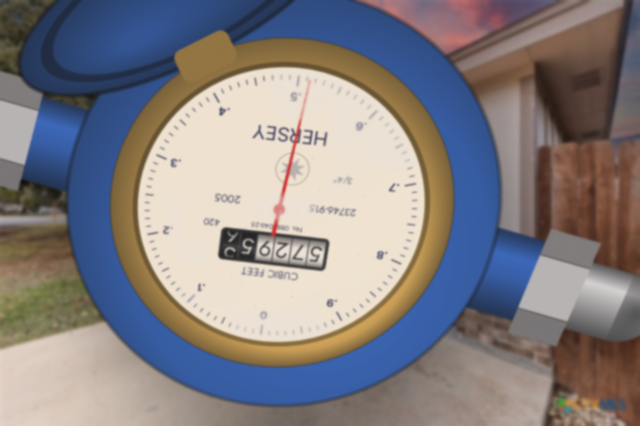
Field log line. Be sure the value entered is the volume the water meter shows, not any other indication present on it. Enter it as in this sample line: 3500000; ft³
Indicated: 572955.51; ft³
